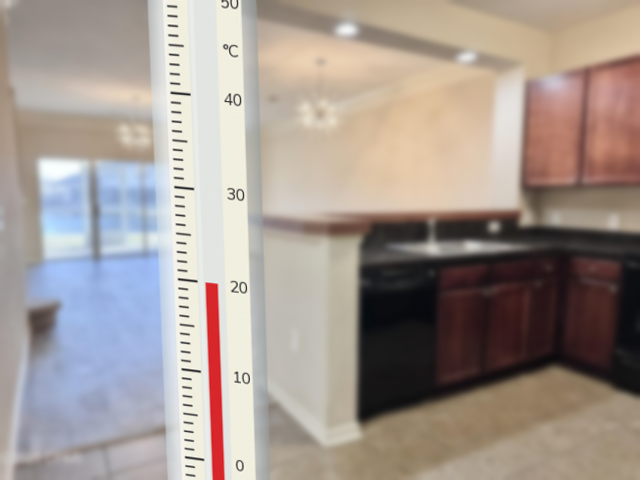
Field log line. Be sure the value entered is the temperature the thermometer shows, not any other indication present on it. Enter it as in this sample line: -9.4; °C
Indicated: 20; °C
